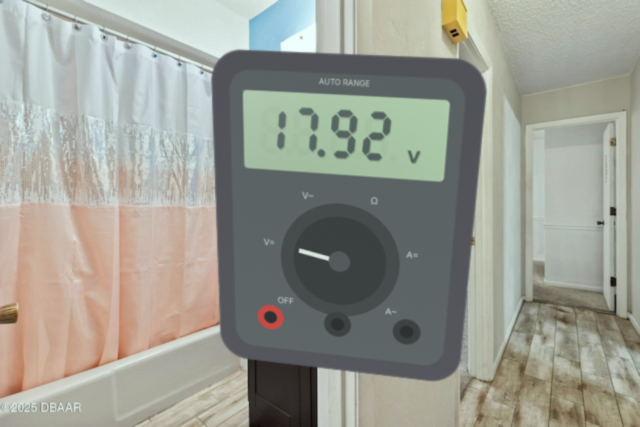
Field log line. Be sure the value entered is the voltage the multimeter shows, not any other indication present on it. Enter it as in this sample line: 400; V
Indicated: 17.92; V
